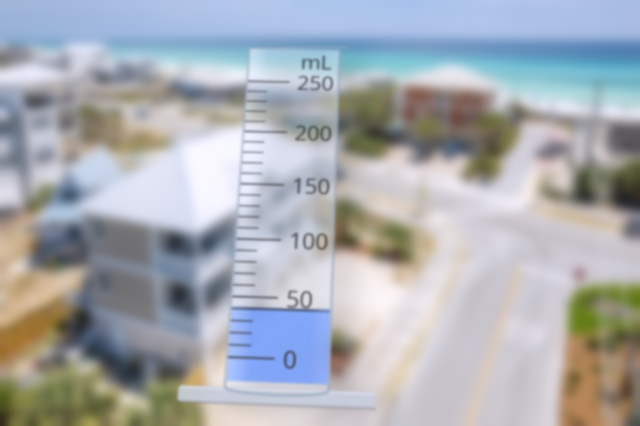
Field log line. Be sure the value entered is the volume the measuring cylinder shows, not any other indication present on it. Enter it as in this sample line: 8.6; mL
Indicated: 40; mL
